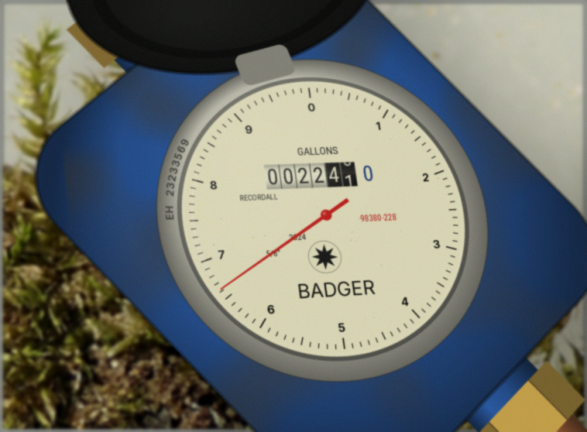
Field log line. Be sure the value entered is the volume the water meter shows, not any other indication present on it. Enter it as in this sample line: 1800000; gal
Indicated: 22406.6; gal
